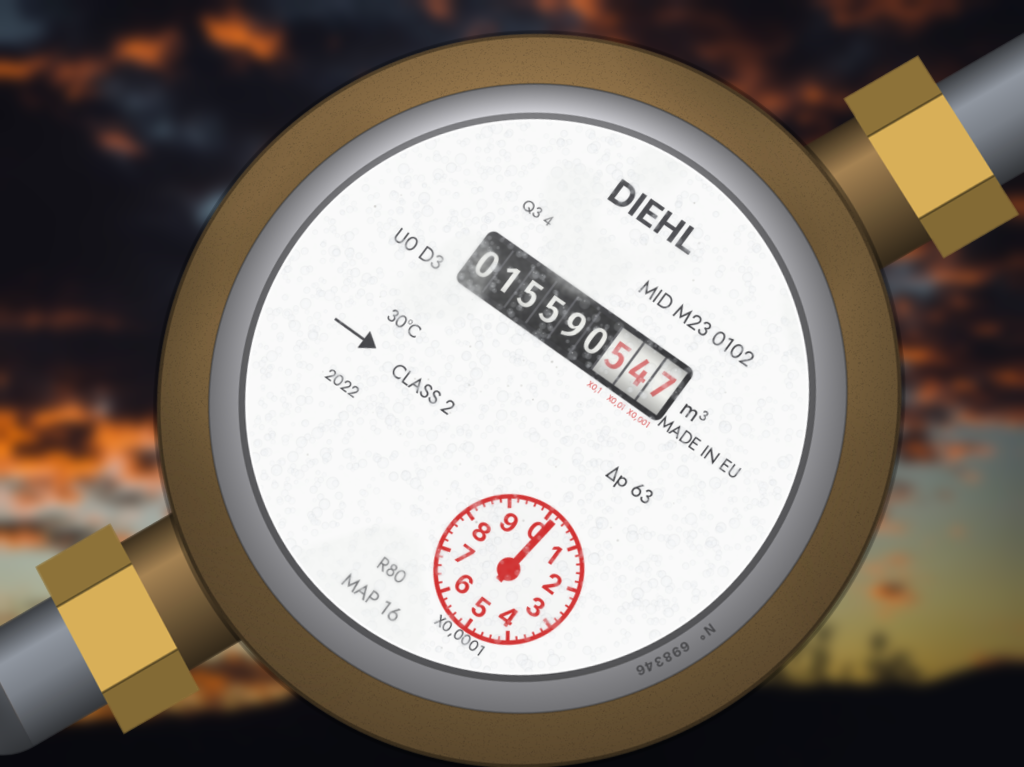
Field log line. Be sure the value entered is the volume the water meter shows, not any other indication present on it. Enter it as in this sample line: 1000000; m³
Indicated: 15590.5470; m³
